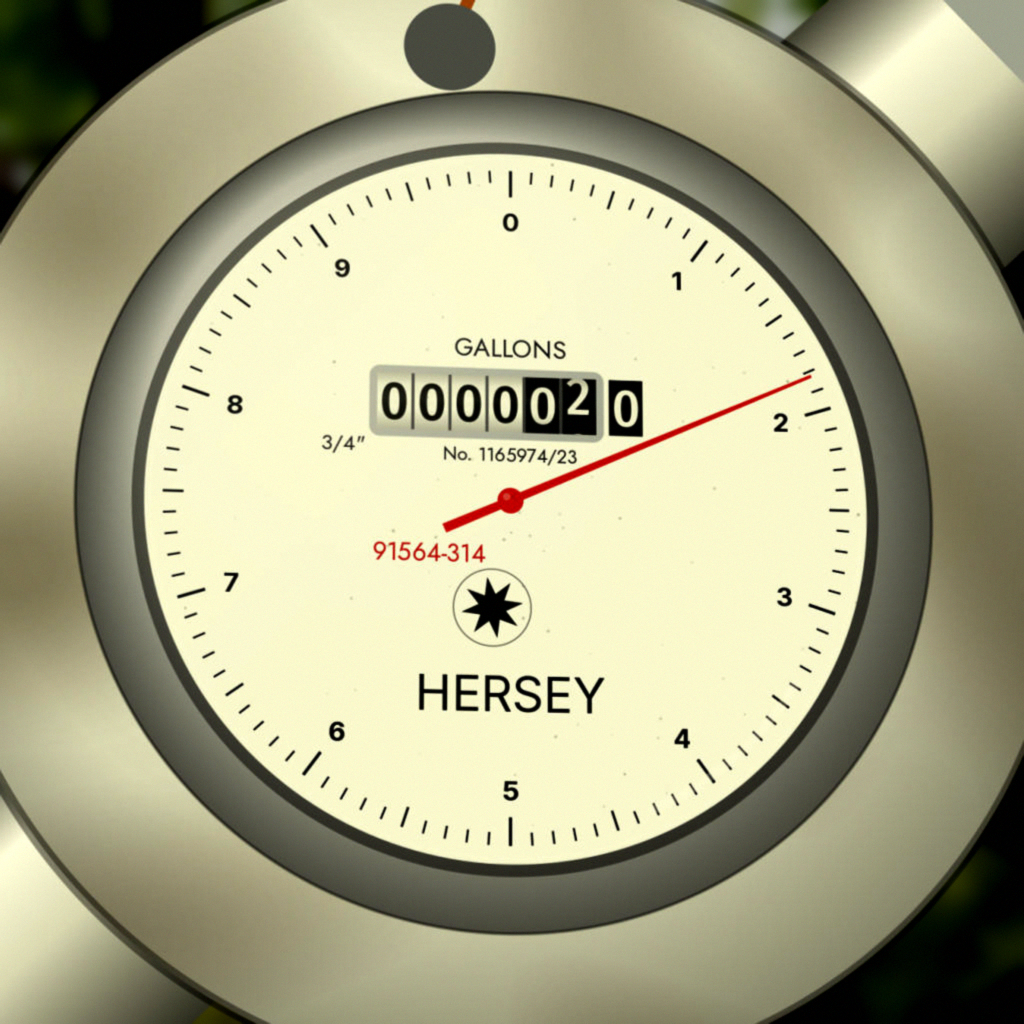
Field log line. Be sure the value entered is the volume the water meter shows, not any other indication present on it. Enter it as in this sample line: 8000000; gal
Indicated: 21.8; gal
